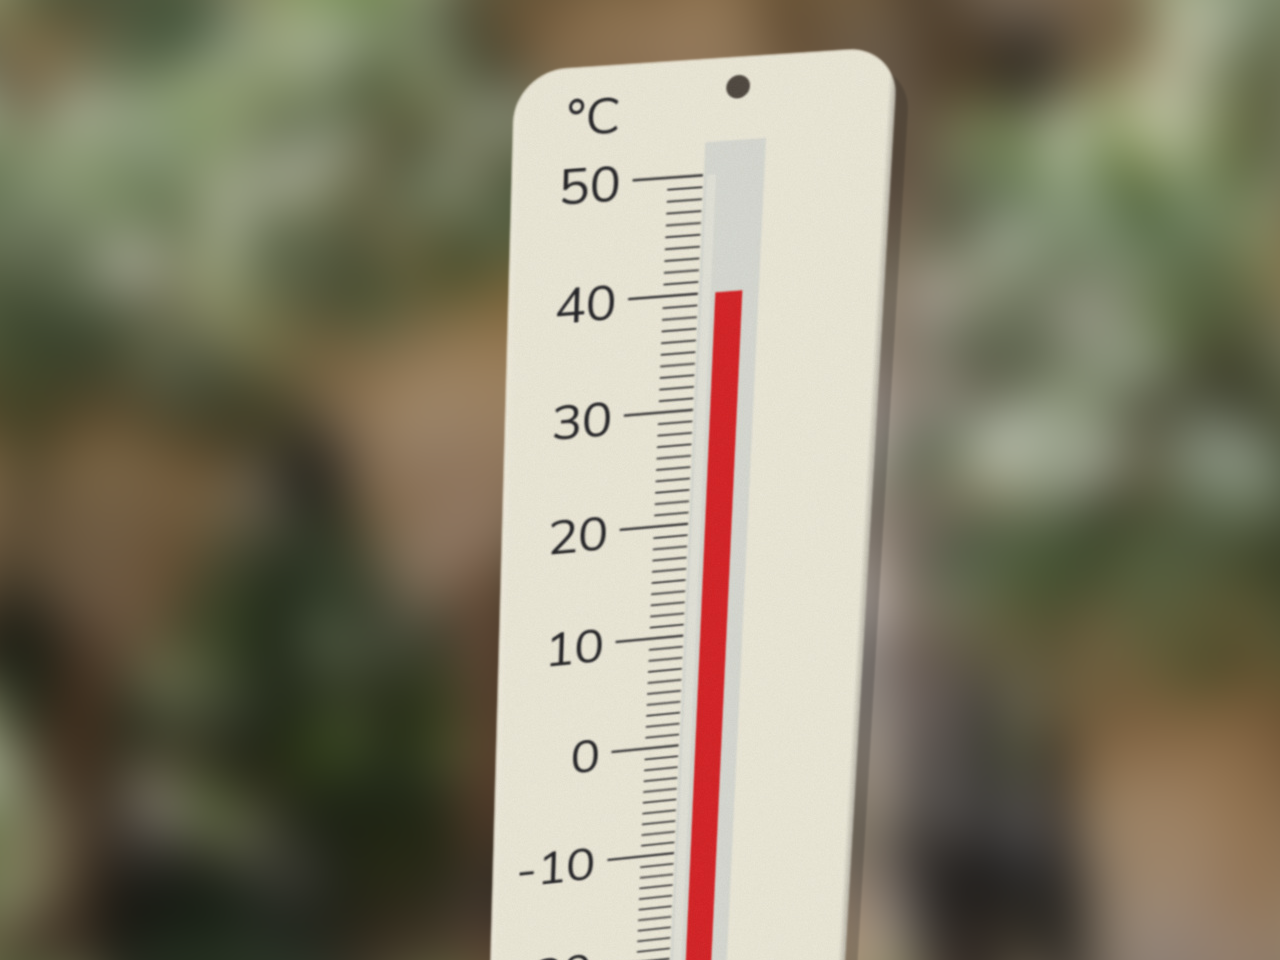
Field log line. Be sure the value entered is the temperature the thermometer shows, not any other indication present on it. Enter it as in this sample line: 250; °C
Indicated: 40; °C
